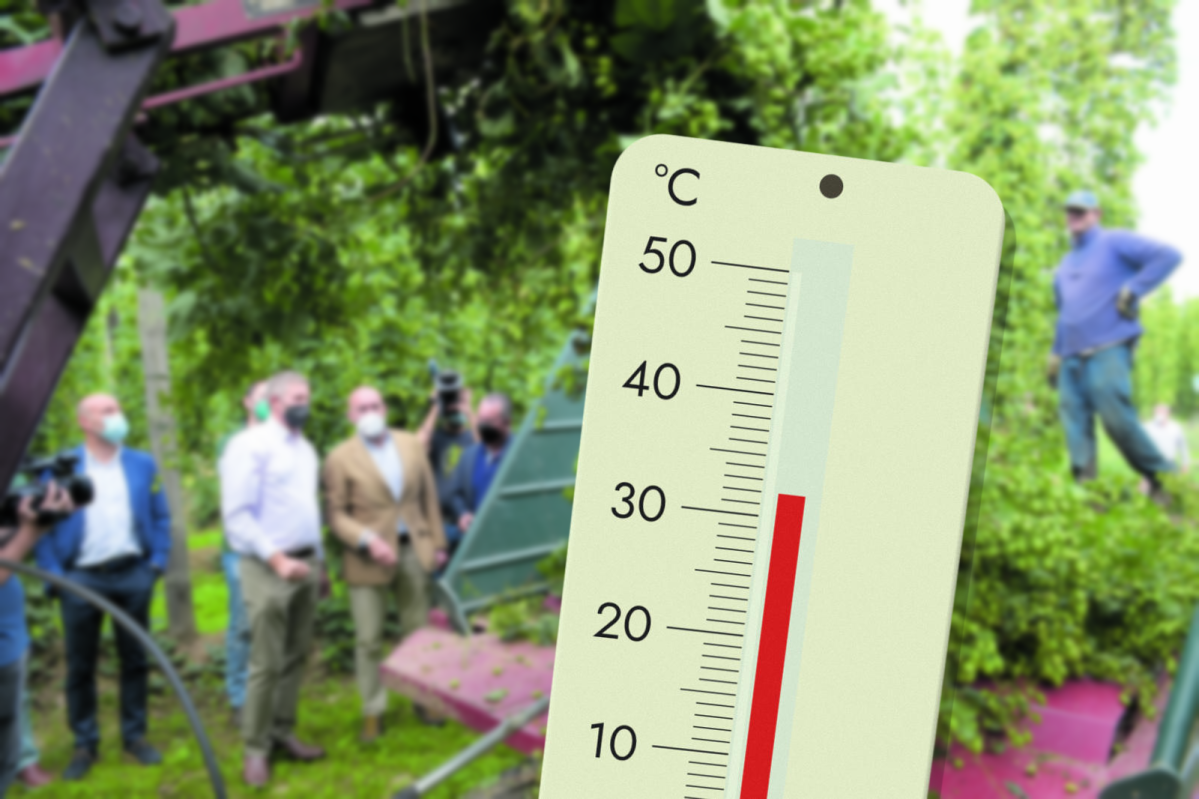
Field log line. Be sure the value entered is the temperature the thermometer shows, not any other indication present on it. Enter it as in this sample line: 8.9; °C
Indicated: 32; °C
